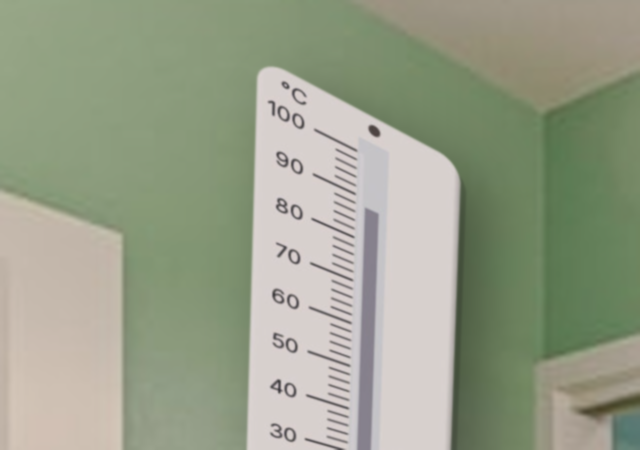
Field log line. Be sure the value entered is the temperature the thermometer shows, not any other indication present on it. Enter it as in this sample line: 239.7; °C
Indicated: 88; °C
